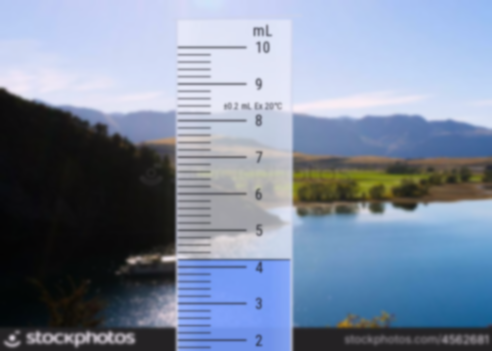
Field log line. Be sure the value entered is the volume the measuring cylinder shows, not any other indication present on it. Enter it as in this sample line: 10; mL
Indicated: 4.2; mL
